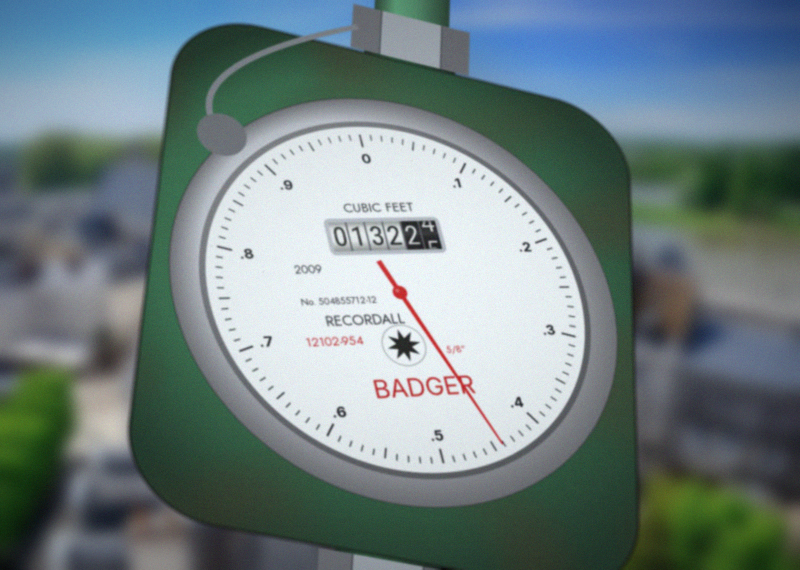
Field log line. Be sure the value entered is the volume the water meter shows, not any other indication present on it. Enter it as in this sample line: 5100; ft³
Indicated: 13224.44; ft³
